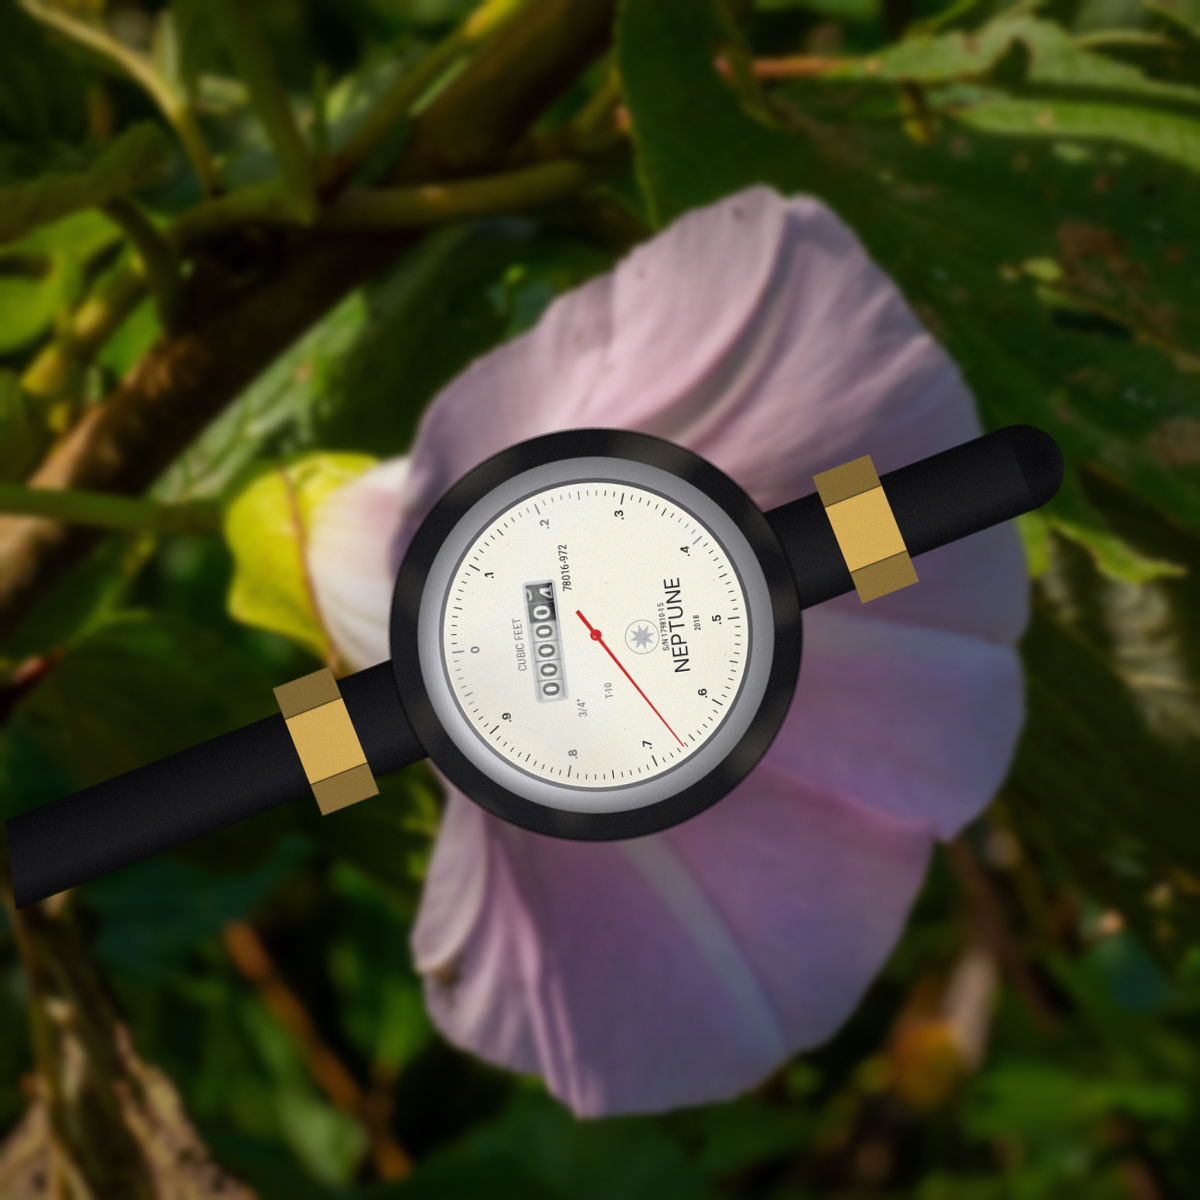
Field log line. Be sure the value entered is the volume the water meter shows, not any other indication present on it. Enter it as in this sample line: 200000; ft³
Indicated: 3.66; ft³
